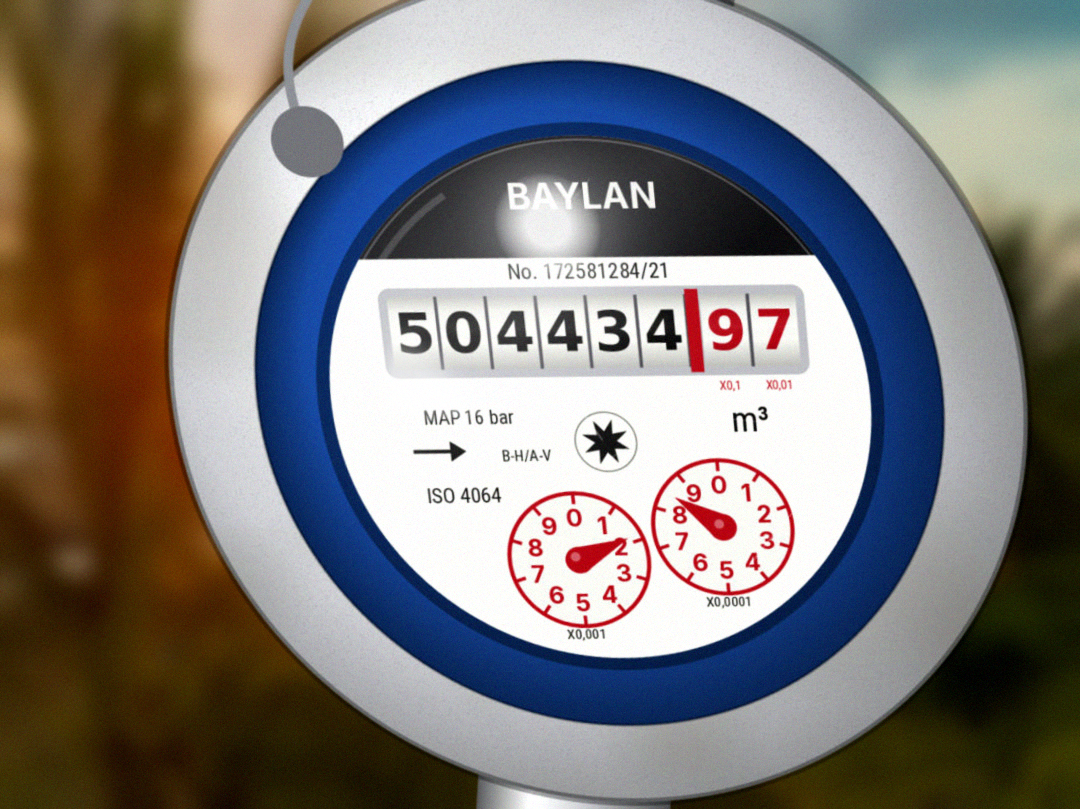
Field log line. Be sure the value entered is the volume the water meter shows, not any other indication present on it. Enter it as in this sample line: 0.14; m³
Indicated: 504434.9718; m³
